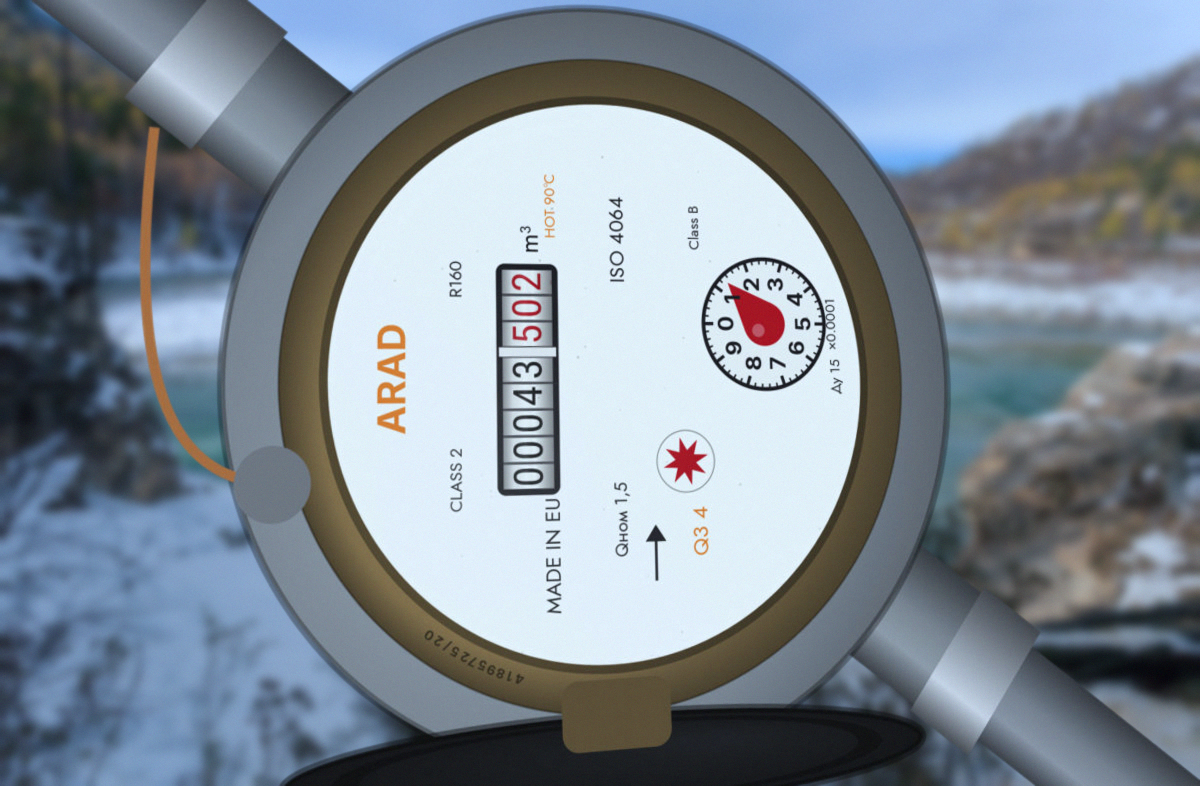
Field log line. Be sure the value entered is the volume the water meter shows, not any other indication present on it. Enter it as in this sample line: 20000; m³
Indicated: 43.5021; m³
